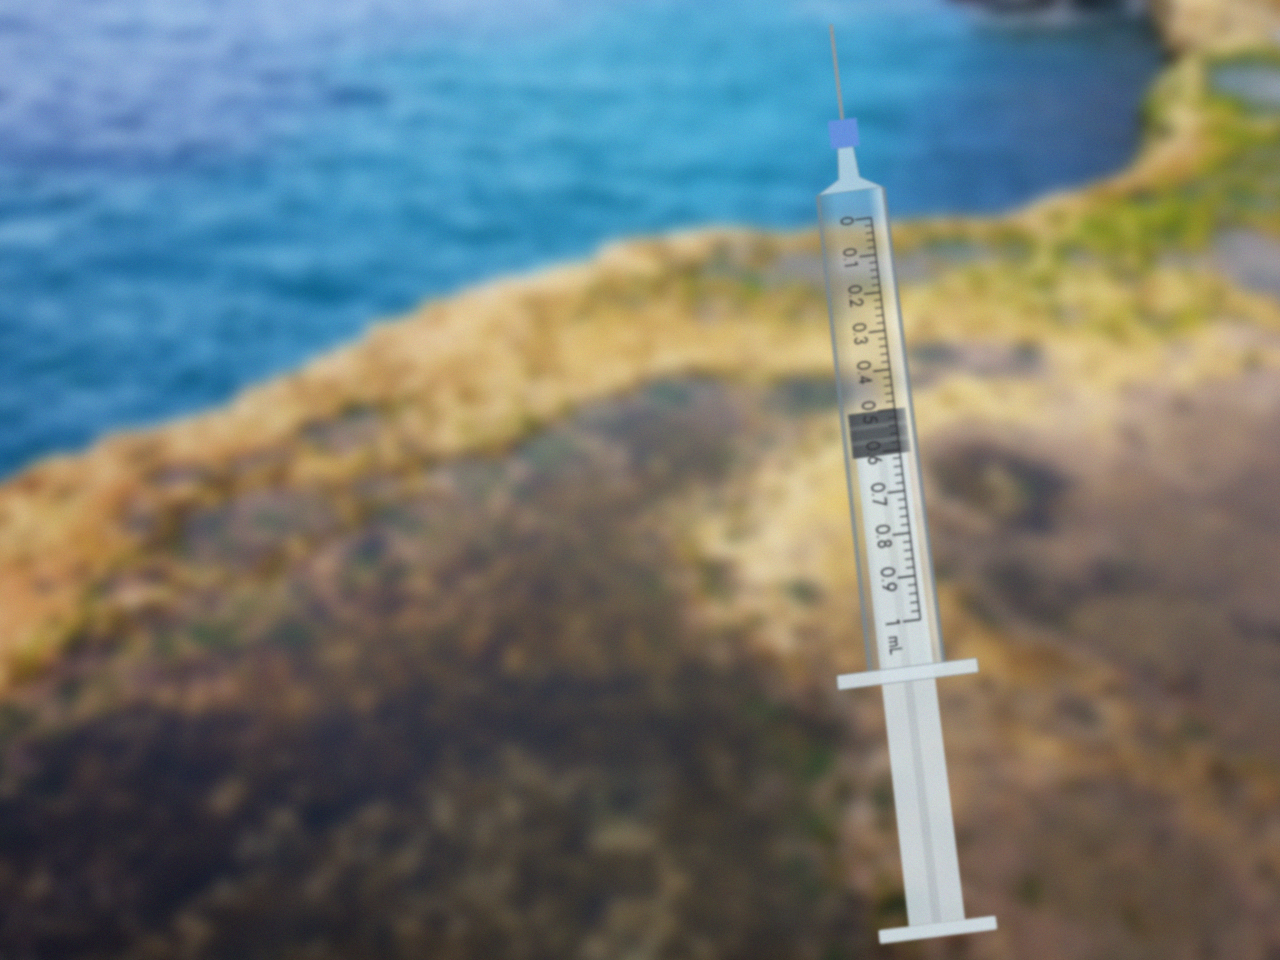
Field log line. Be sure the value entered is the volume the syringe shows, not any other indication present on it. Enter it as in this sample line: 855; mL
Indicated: 0.5; mL
